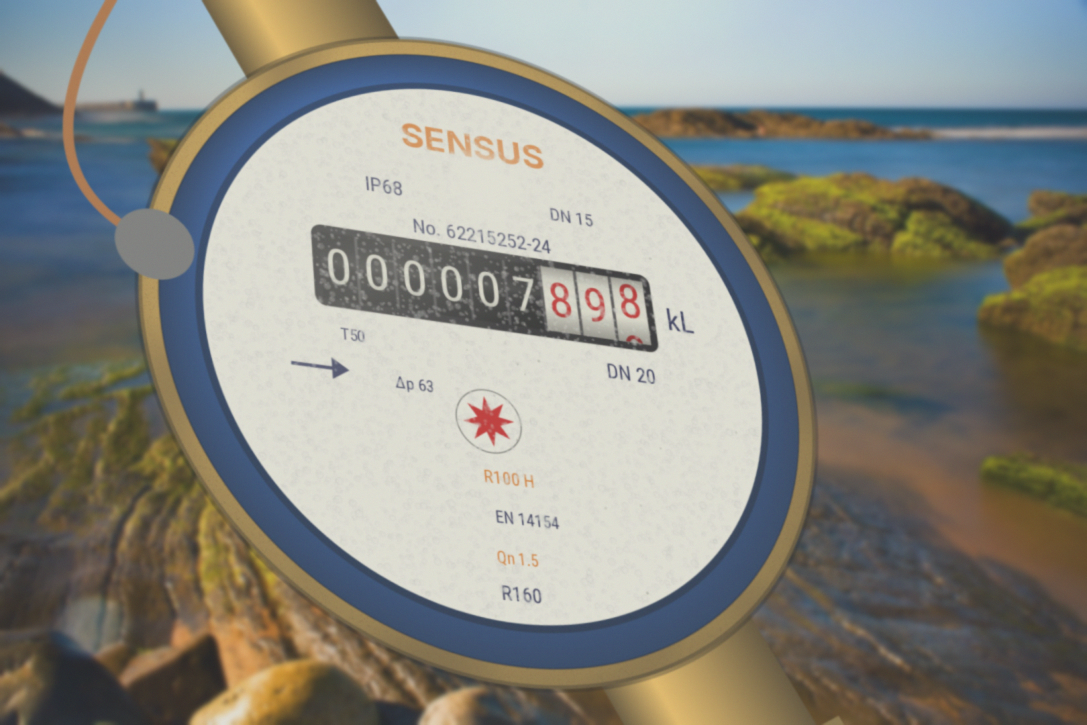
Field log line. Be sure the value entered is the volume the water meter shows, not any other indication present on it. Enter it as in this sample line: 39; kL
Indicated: 7.898; kL
